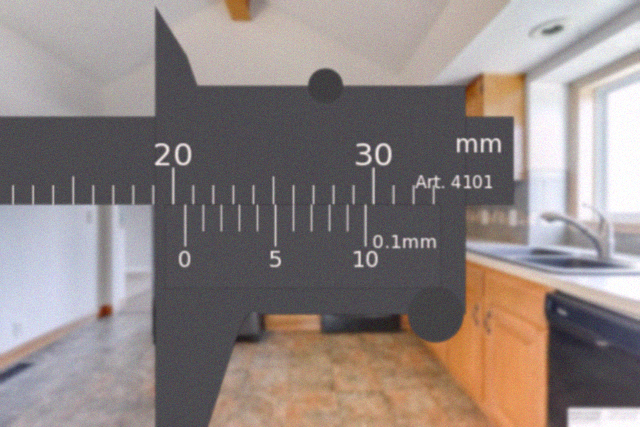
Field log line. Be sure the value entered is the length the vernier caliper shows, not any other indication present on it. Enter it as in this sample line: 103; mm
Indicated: 20.6; mm
